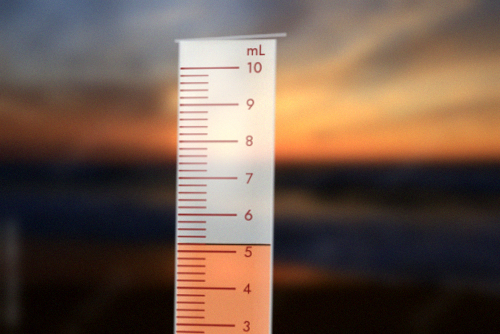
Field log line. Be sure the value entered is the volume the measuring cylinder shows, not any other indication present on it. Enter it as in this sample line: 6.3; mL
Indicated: 5.2; mL
